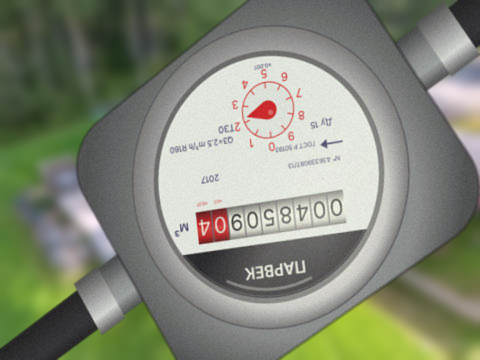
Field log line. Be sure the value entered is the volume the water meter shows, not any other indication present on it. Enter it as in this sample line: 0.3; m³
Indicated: 48509.042; m³
